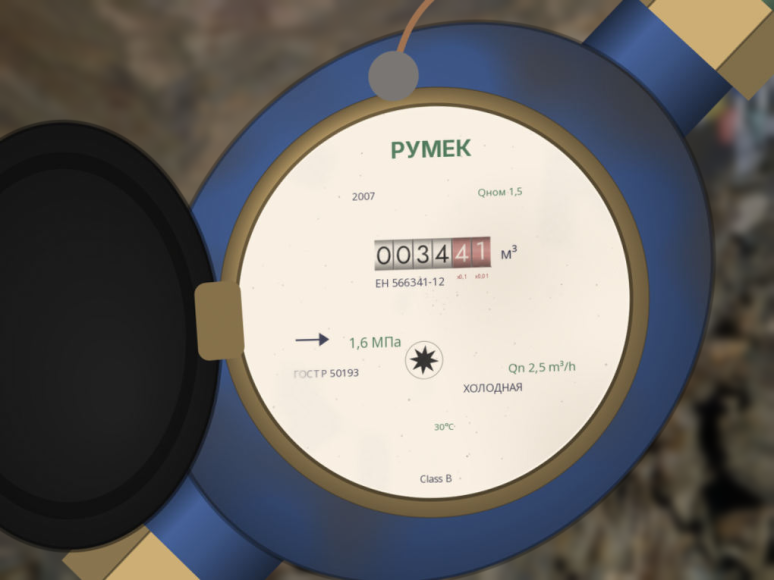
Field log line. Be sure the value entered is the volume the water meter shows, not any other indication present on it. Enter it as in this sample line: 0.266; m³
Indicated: 34.41; m³
